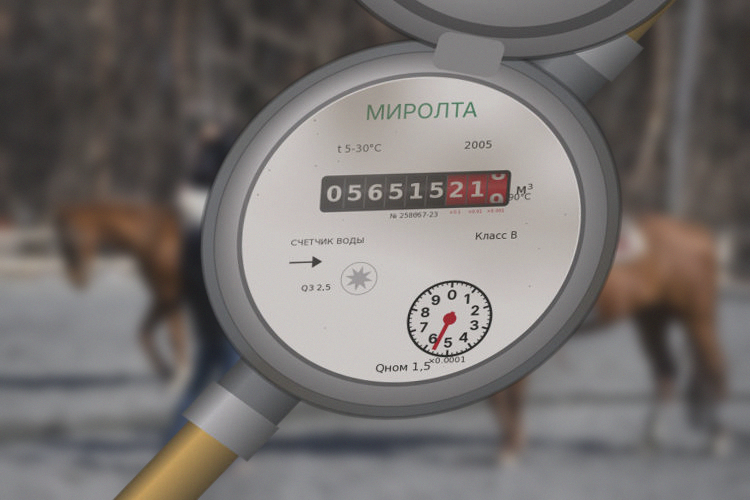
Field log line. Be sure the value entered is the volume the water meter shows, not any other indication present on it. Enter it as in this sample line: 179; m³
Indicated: 56515.2185; m³
